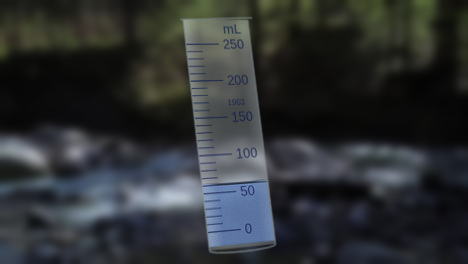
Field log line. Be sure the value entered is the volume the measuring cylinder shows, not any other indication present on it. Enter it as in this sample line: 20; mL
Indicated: 60; mL
